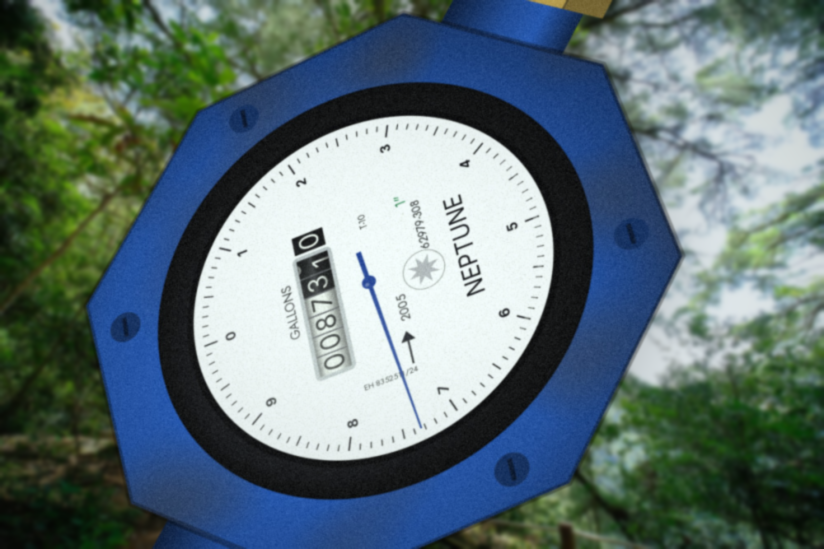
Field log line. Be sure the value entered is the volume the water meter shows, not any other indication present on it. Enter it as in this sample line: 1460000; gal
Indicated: 87307.3; gal
